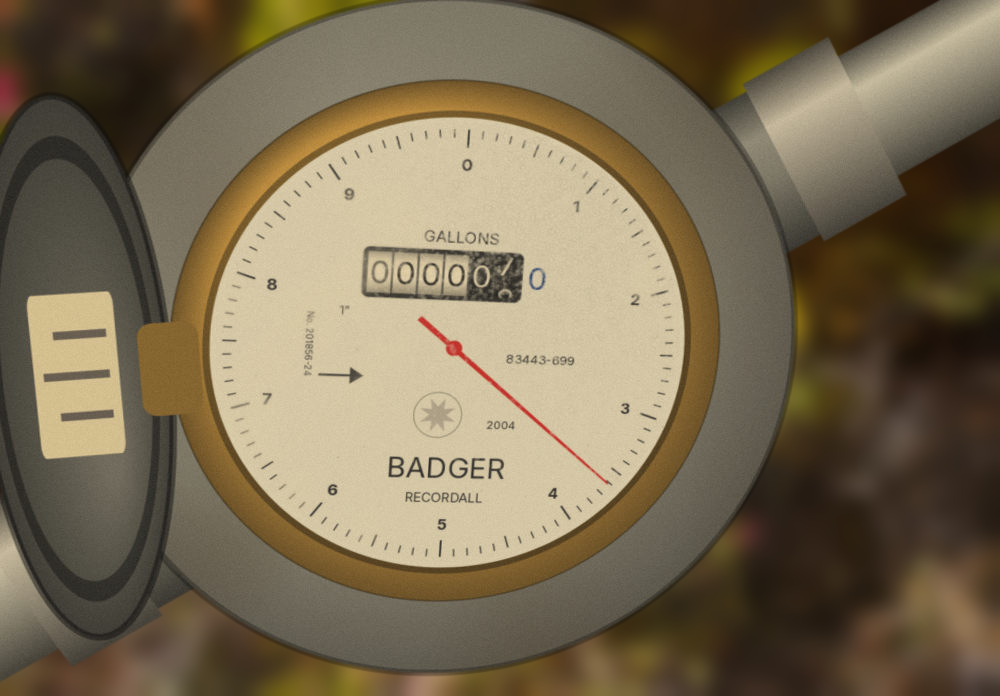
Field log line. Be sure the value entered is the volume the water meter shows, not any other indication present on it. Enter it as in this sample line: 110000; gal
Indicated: 73.6; gal
